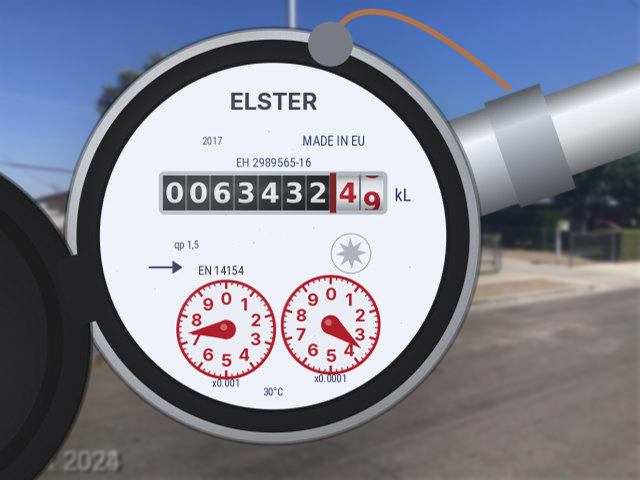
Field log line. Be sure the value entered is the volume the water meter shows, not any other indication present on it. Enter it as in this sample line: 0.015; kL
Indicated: 63432.4873; kL
